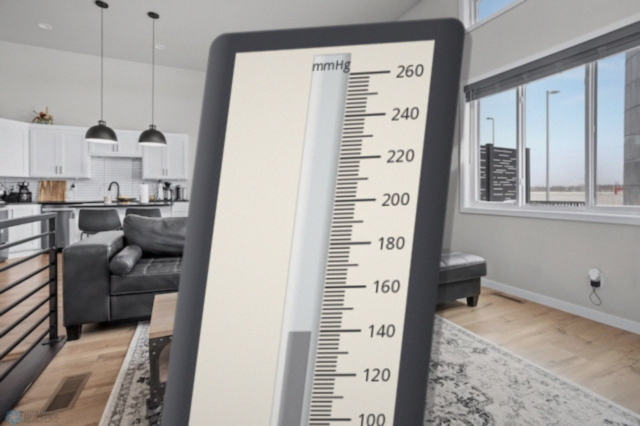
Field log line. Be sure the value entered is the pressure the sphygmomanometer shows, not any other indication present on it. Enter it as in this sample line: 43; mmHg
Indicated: 140; mmHg
